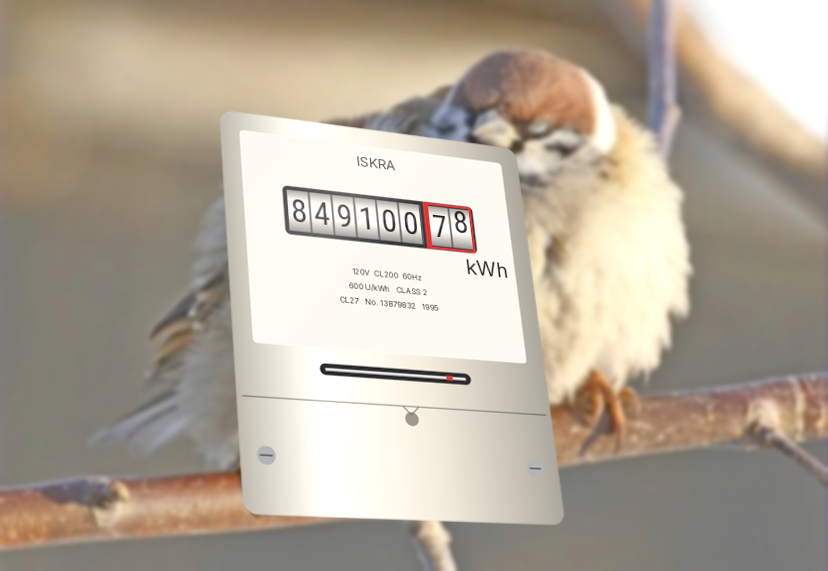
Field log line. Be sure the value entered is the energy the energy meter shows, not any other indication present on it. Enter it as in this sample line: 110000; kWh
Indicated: 849100.78; kWh
